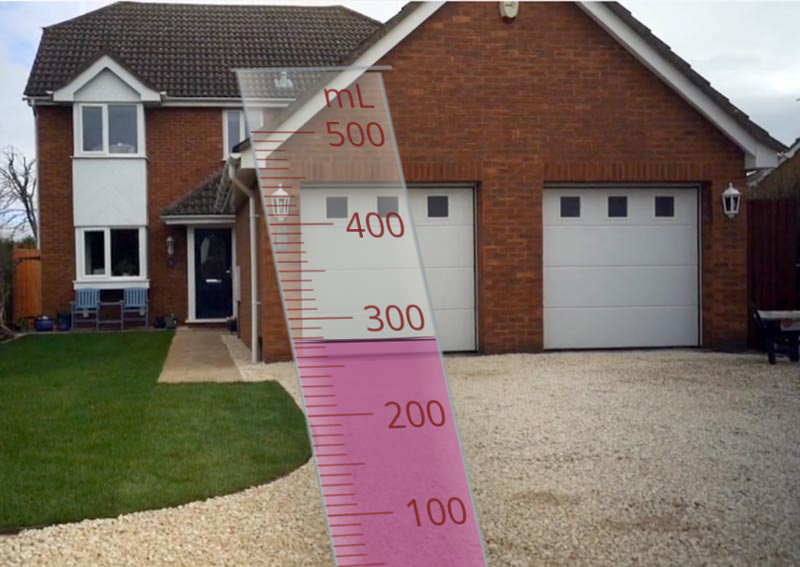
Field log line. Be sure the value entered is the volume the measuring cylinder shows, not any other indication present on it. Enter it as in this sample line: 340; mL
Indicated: 275; mL
